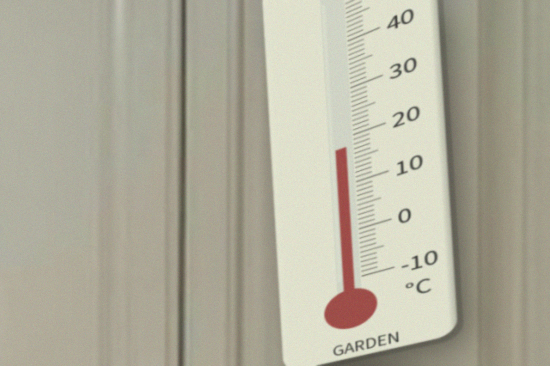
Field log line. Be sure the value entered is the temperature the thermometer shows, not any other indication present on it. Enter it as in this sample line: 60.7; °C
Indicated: 18; °C
